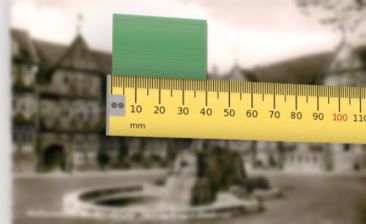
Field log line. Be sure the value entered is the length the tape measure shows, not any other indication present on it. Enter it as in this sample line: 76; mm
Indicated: 40; mm
